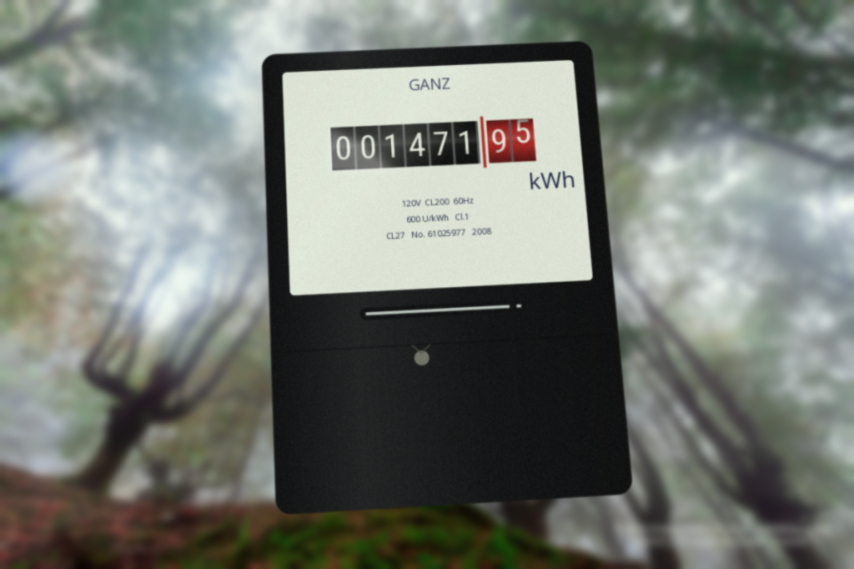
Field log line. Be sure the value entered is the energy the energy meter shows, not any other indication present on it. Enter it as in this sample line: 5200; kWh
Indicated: 1471.95; kWh
